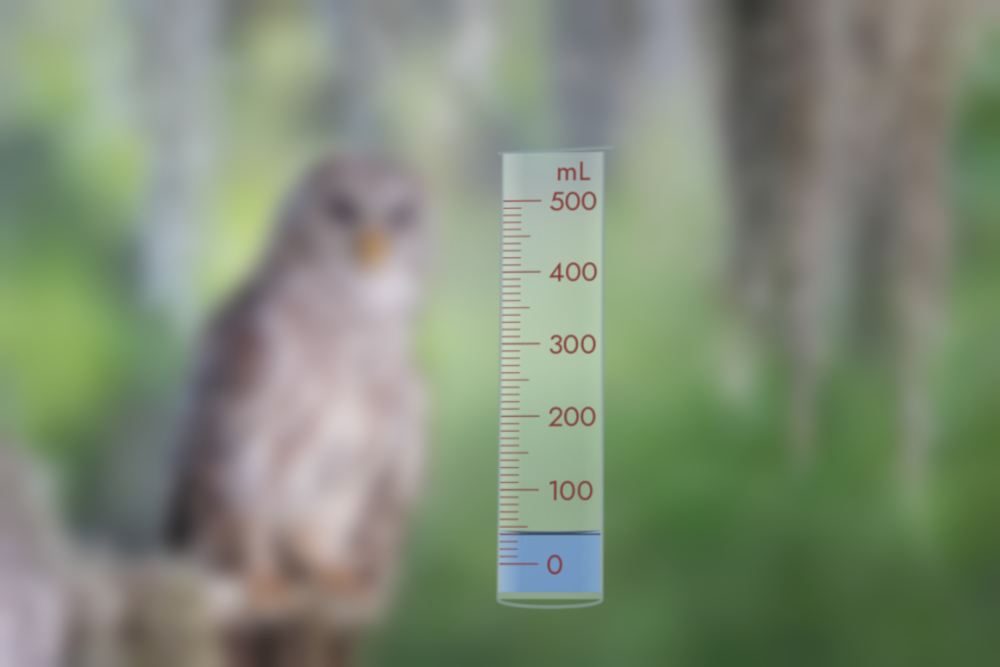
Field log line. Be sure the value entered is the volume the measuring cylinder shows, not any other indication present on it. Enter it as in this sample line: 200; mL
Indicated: 40; mL
